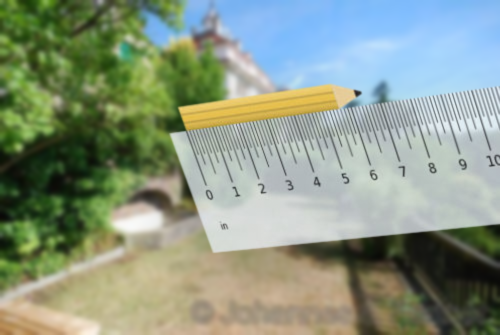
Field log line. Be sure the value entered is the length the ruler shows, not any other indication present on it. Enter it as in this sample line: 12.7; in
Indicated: 6.5; in
